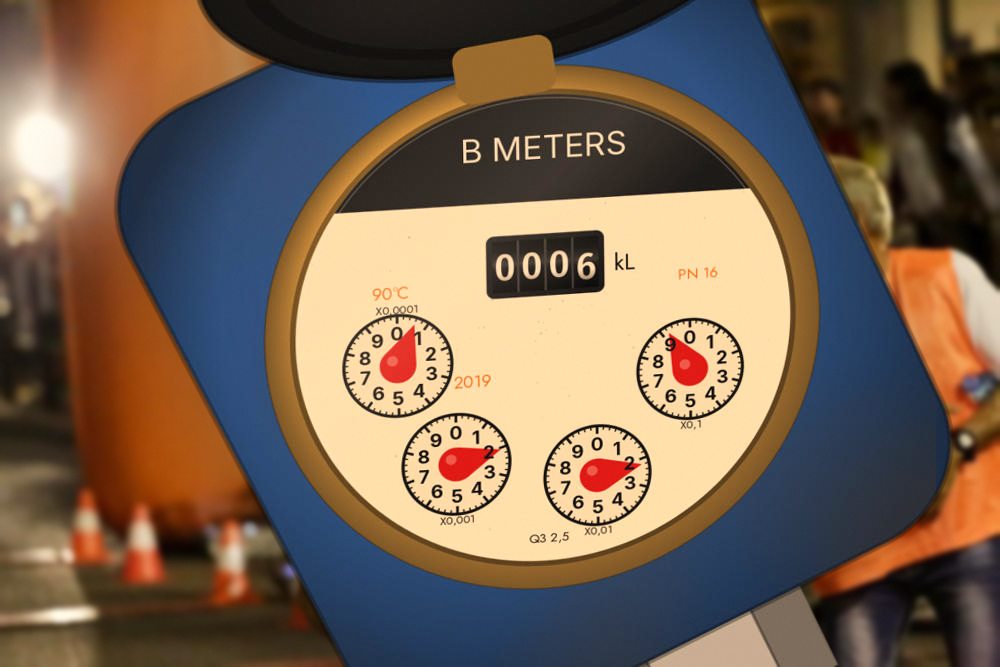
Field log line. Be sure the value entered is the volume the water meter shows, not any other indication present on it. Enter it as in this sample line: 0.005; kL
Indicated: 5.9220; kL
